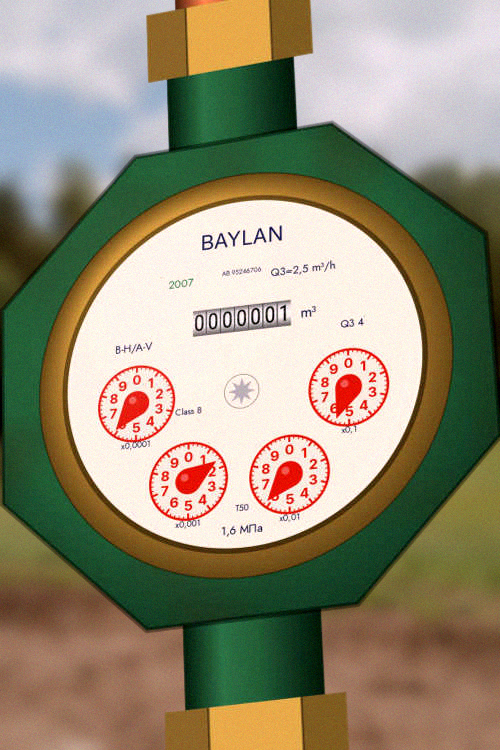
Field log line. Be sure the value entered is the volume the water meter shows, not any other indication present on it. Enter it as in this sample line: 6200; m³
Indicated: 1.5616; m³
